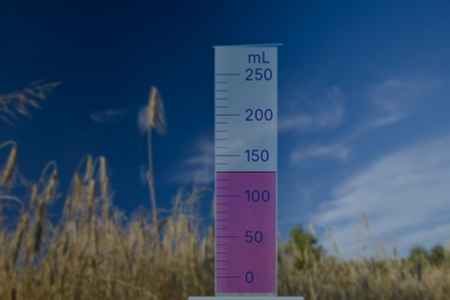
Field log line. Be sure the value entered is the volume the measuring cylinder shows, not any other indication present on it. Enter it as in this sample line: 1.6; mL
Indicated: 130; mL
